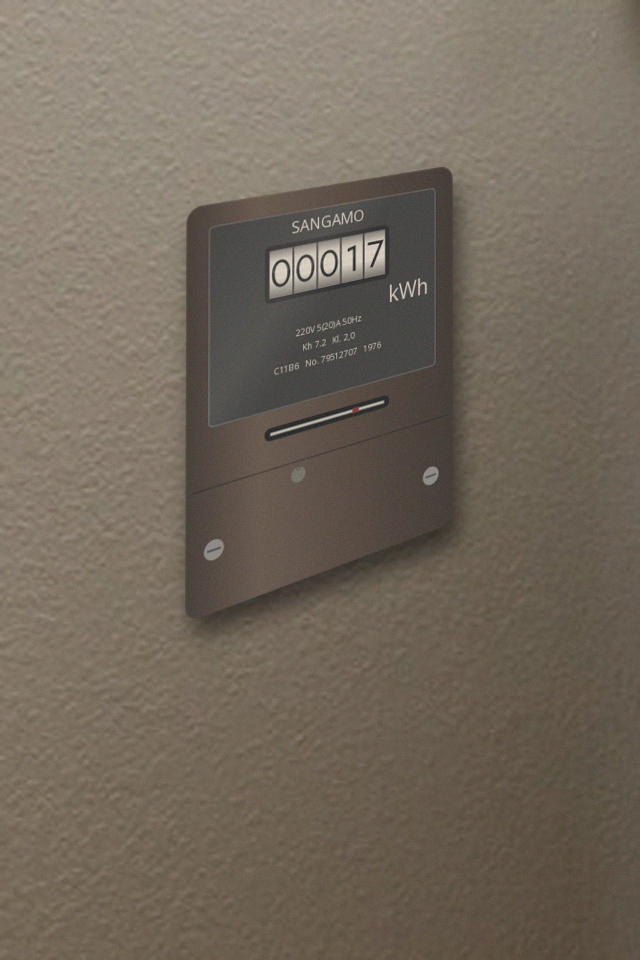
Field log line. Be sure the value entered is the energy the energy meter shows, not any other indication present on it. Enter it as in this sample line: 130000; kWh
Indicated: 17; kWh
